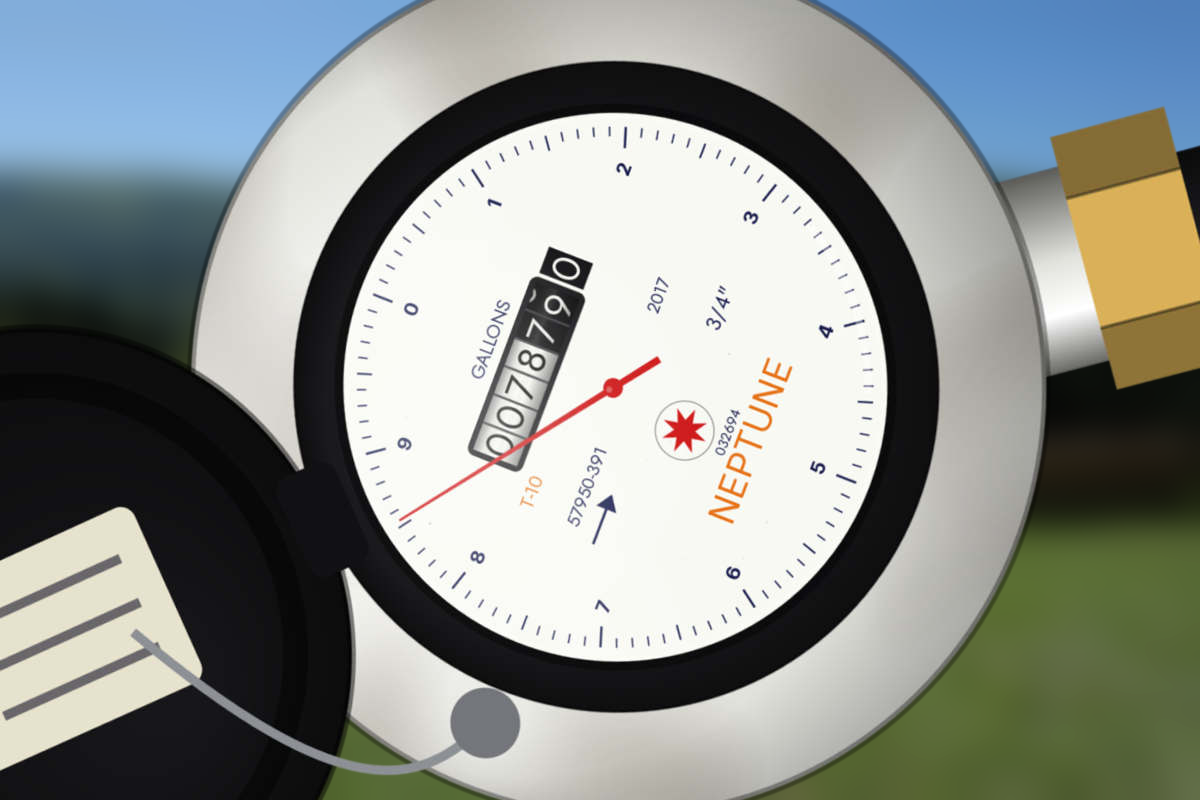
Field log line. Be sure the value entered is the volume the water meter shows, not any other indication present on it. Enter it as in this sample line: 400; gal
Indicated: 78788.5; gal
